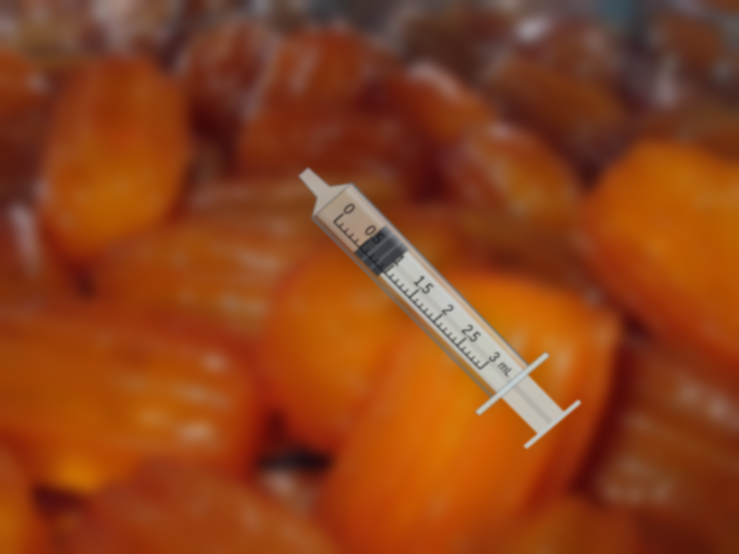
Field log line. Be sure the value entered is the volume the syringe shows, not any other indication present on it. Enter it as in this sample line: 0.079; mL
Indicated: 0.5; mL
